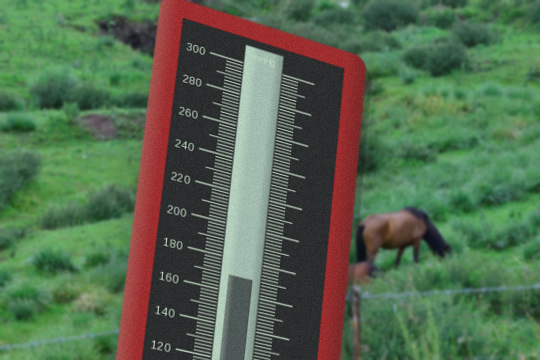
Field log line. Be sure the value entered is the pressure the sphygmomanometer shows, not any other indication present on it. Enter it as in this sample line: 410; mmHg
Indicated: 170; mmHg
